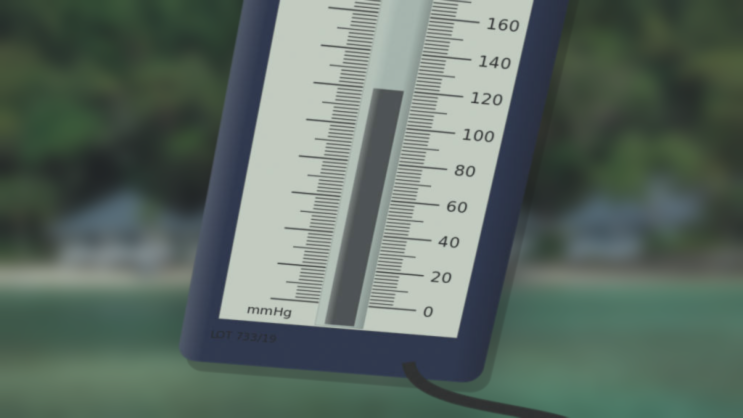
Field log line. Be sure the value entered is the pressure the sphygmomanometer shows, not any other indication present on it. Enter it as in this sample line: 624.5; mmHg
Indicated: 120; mmHg
